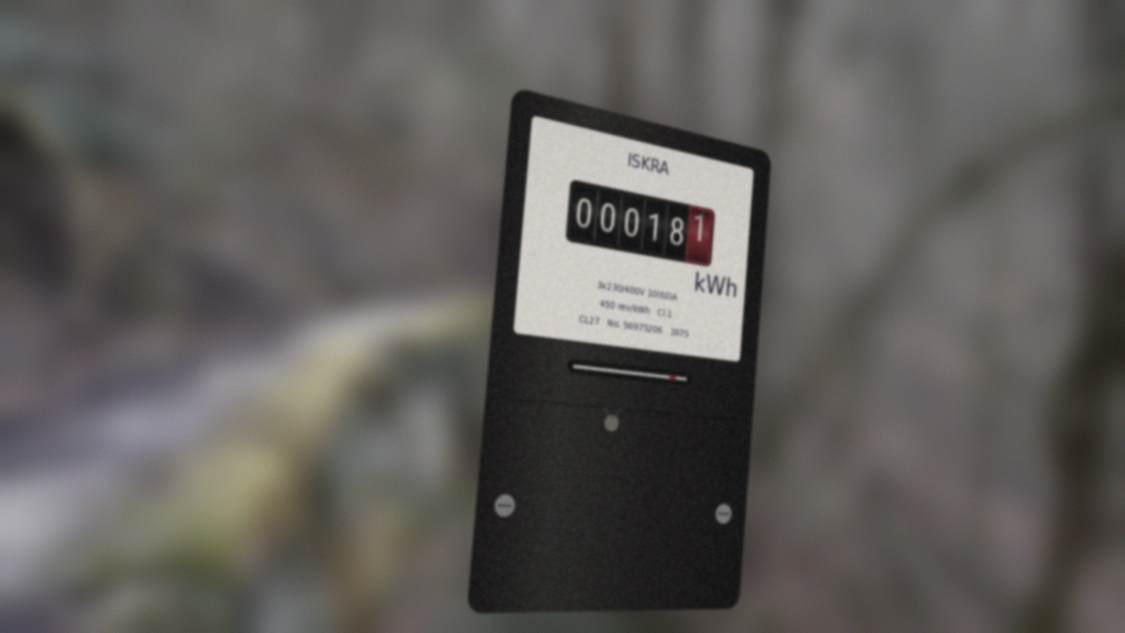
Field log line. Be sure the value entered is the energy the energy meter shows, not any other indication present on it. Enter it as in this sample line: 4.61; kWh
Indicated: 18.1; kWh
